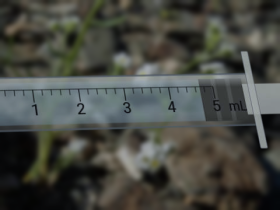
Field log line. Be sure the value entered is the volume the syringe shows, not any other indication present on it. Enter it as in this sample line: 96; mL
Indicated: 4.7; mL
